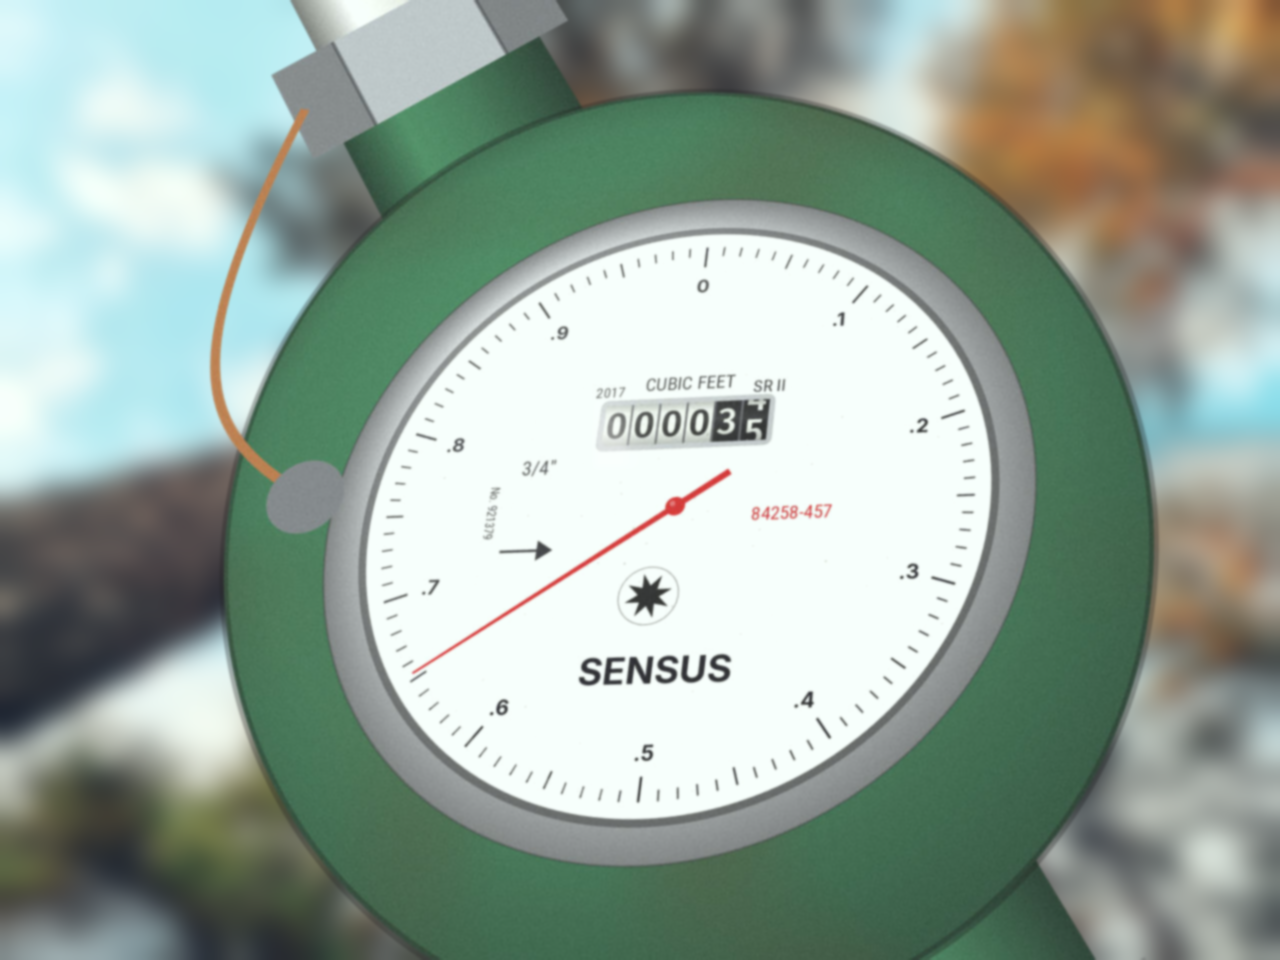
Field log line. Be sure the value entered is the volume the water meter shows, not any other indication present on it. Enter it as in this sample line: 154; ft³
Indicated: 34.65; ft³
